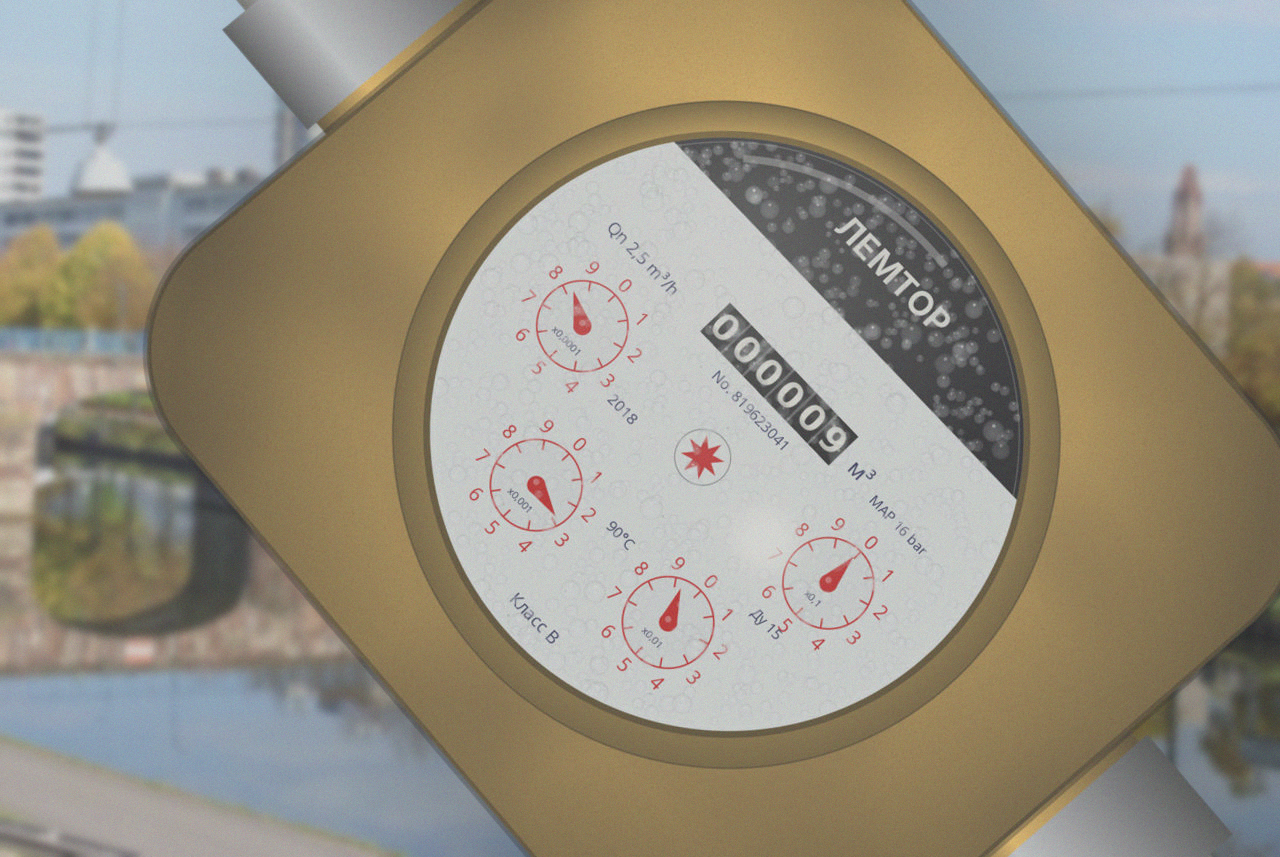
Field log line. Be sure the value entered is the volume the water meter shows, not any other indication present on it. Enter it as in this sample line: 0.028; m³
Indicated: 8.9928; m³
